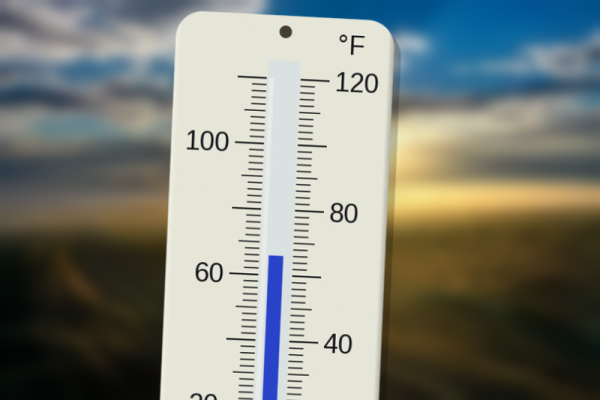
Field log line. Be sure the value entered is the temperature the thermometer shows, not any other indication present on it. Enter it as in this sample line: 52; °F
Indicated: 66; °F
